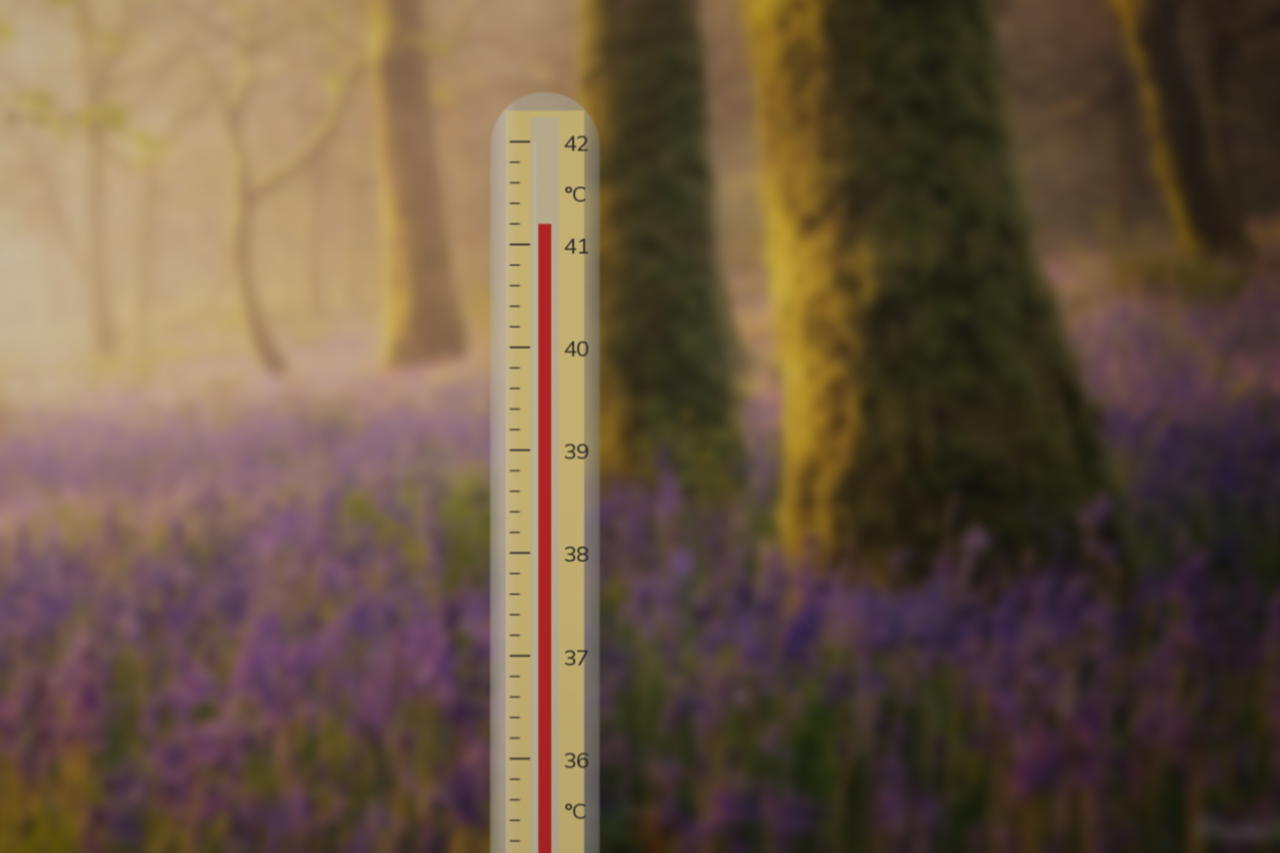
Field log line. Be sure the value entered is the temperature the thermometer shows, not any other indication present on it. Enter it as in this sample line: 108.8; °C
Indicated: 41.2; °C
